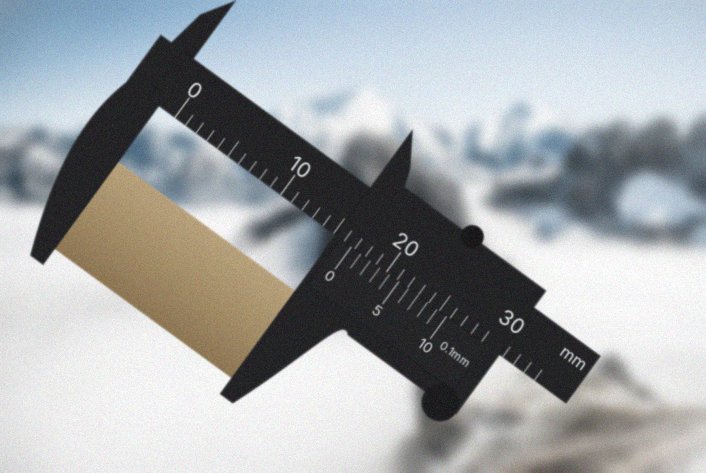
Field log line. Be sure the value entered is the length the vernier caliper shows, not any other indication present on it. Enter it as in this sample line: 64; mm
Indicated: 16.7; mm
